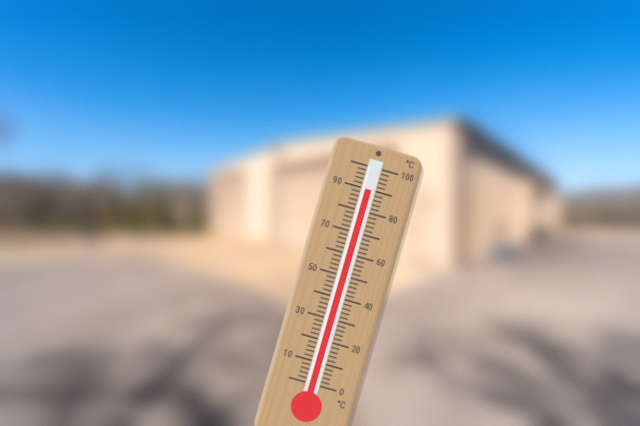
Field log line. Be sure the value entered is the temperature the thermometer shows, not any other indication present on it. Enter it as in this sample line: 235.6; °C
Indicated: 90; °C
